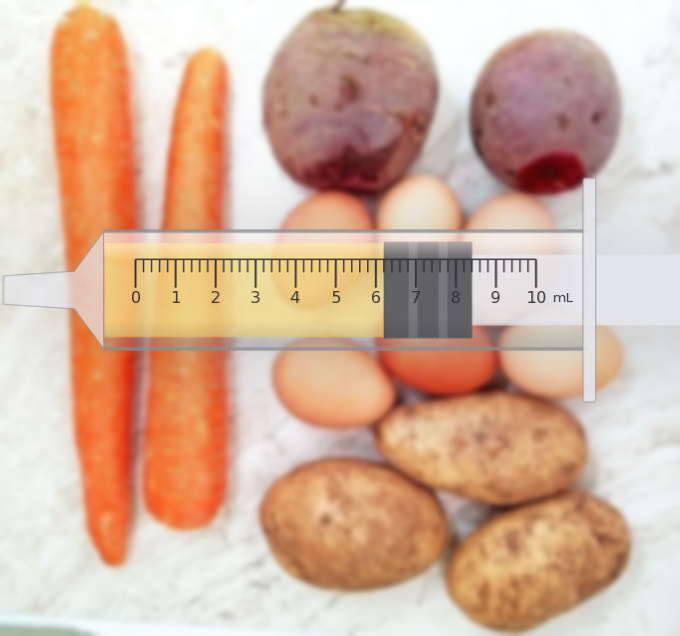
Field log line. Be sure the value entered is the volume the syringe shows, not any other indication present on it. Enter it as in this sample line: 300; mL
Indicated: 6.2; mL
